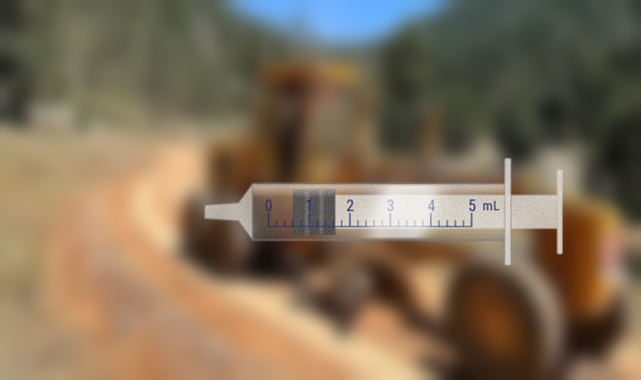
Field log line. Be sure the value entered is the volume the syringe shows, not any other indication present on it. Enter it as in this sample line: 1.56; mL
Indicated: 0.6; mL
